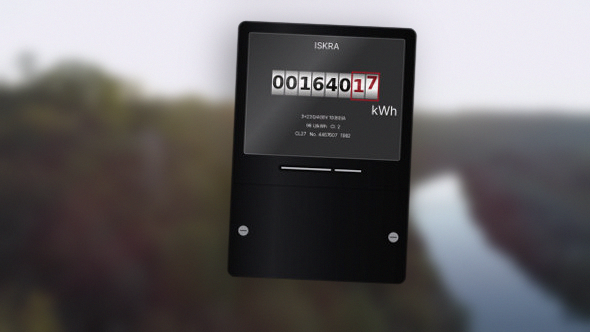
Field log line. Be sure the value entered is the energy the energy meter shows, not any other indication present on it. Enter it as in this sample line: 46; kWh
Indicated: 1640.17; kWh
